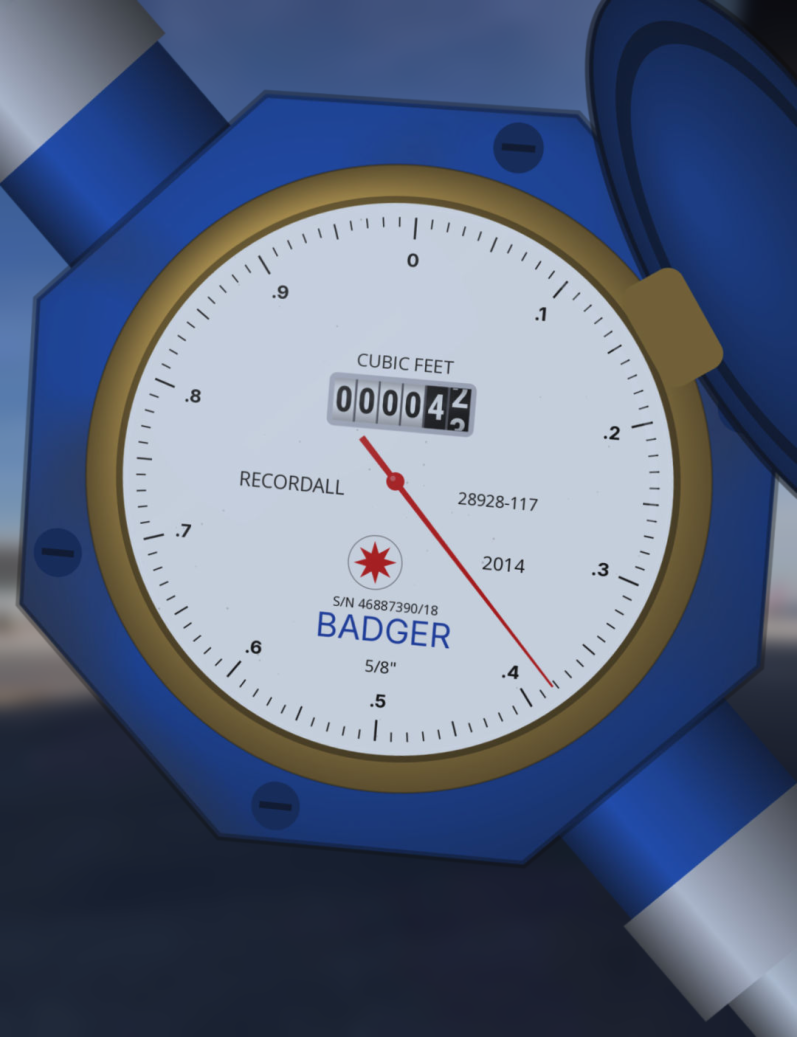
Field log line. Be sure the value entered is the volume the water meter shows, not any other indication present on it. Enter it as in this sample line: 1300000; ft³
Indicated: 42.38; ft³
